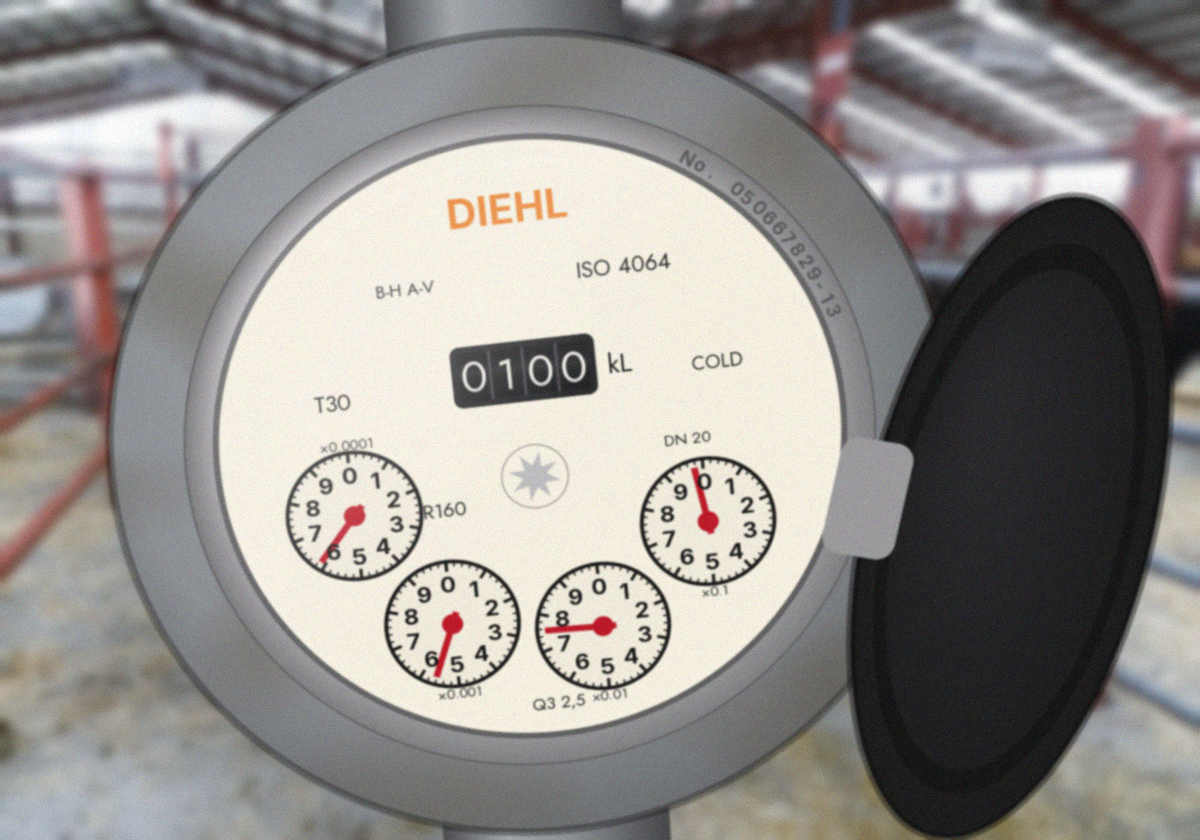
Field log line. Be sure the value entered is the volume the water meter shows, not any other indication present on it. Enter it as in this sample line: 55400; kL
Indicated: 99.9756; kL
